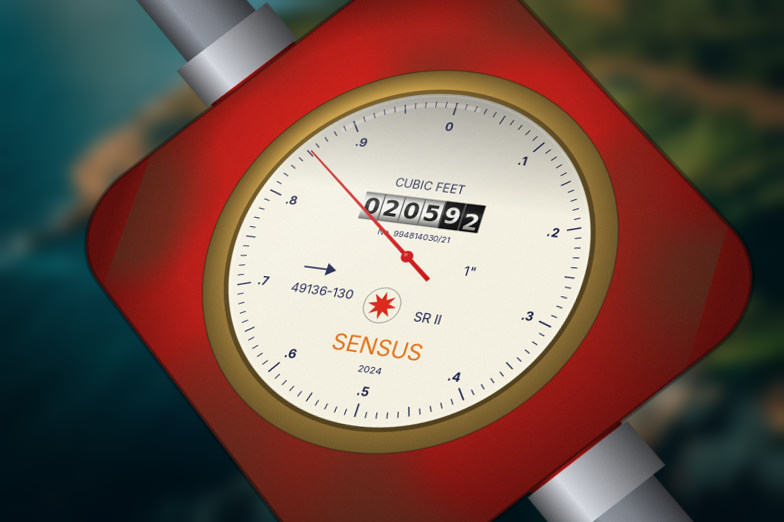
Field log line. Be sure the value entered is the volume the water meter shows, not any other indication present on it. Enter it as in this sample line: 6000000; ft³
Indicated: 20591.85; ft³
